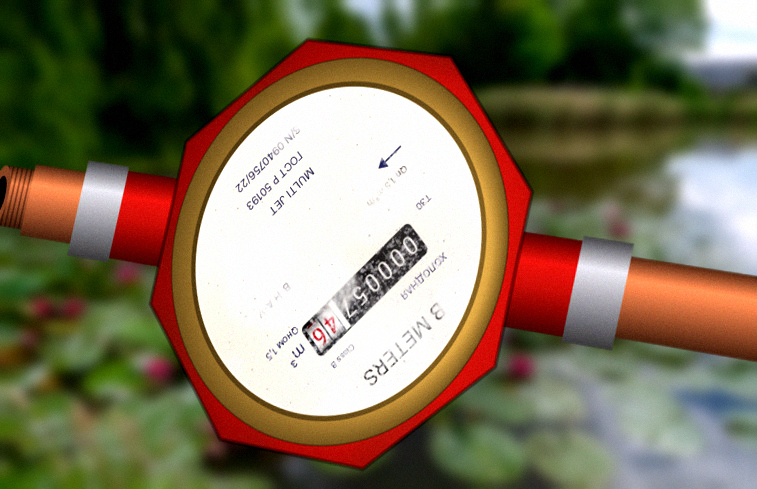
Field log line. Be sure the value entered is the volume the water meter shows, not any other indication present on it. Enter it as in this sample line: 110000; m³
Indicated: 57.46; m³
